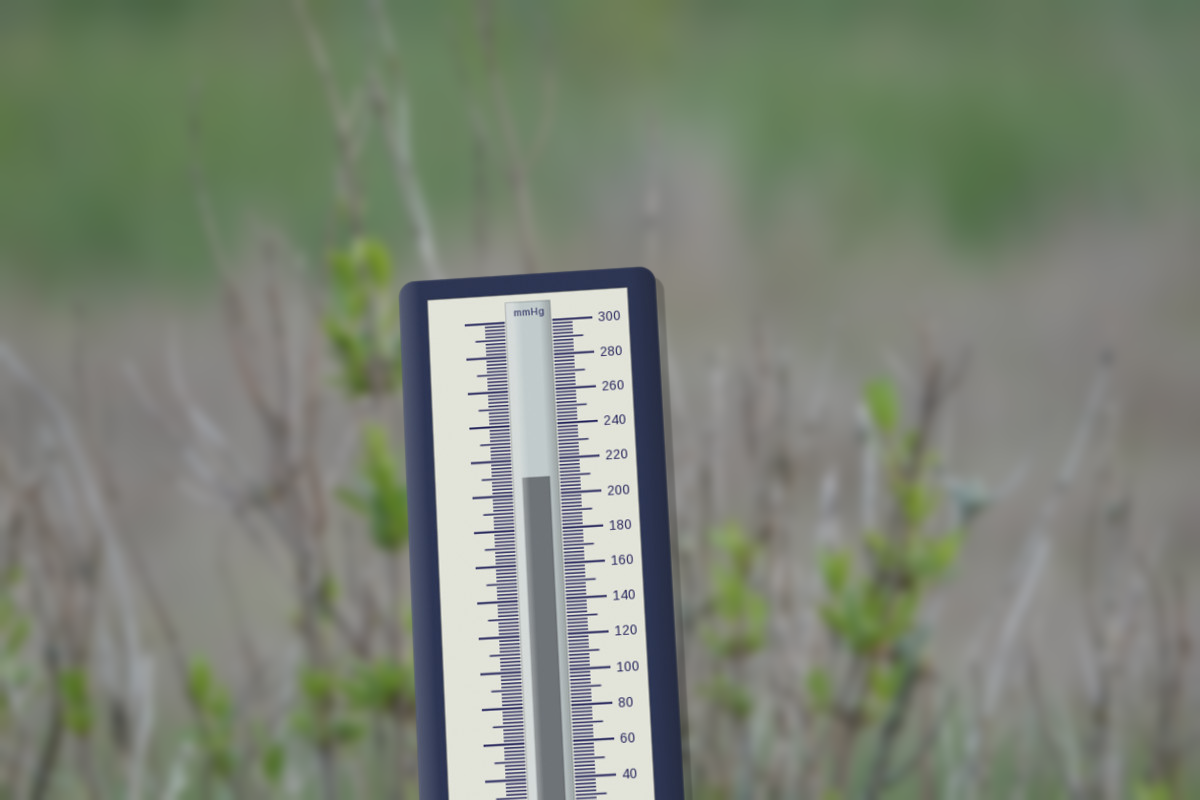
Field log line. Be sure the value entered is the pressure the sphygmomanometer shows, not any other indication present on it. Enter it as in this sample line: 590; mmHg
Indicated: 210; mmHg
